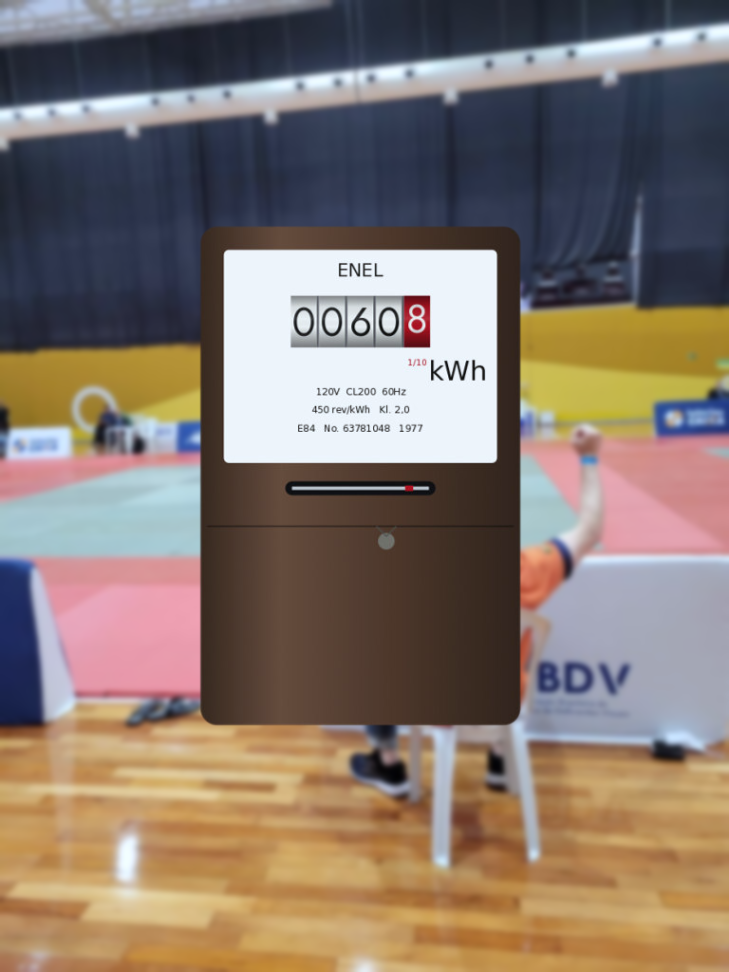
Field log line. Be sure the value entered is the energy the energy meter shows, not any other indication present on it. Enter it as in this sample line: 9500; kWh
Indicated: 60.8; kWh
